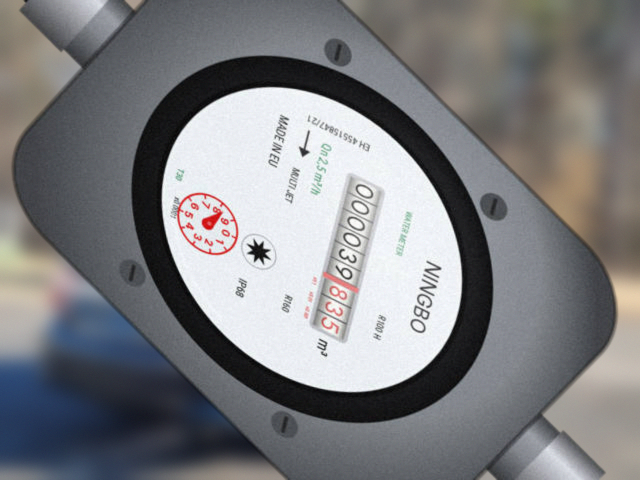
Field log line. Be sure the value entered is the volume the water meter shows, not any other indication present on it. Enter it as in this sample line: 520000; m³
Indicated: 39.8358; m³
